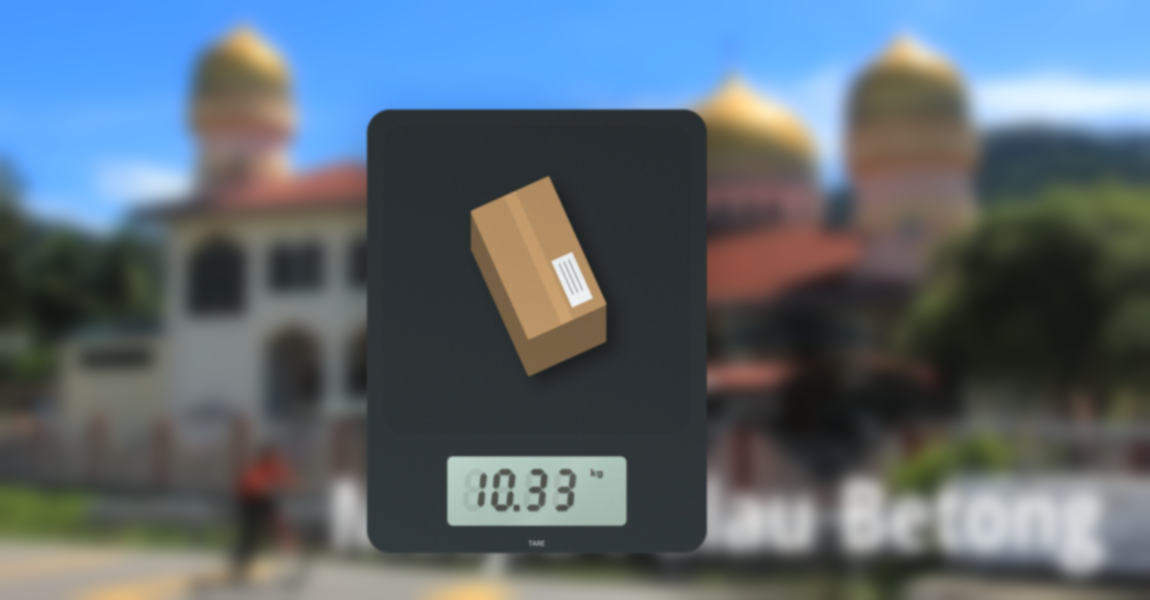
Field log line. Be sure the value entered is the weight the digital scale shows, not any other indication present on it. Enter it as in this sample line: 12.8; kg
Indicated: 10.33; kg
